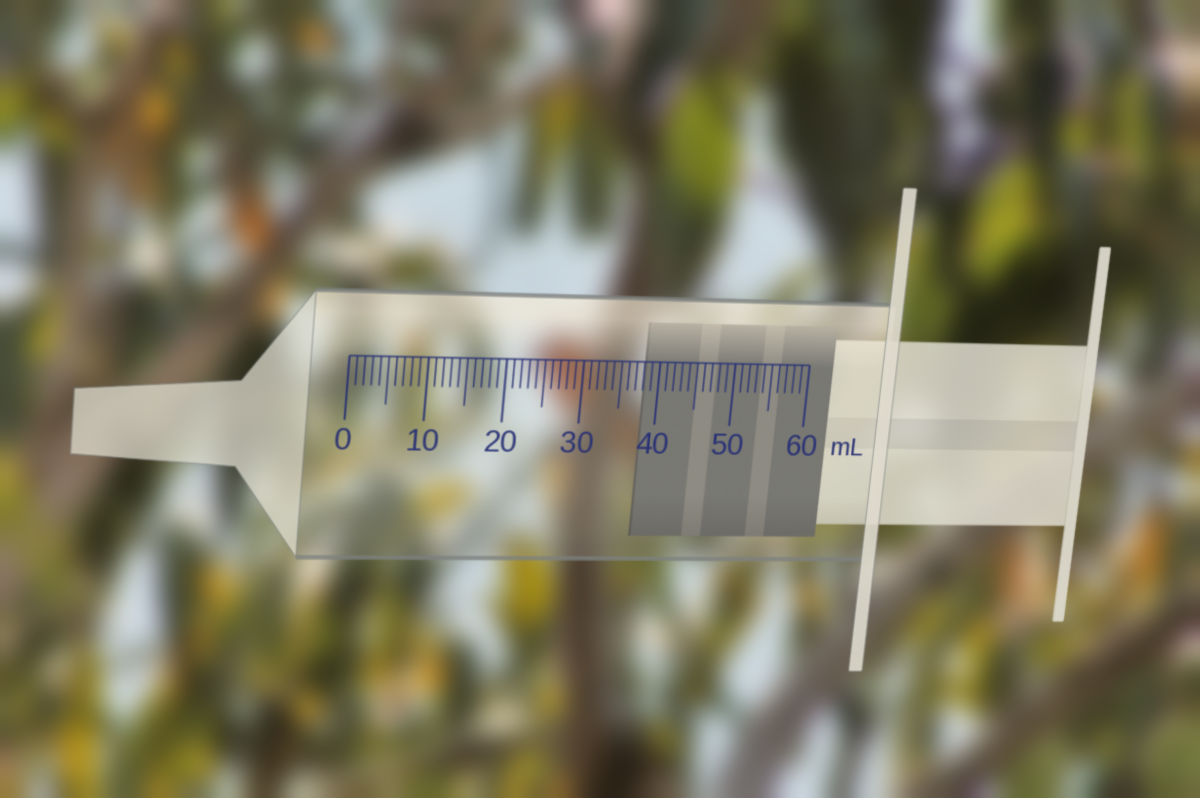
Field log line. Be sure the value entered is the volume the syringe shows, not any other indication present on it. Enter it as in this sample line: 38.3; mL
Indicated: 38; mL
